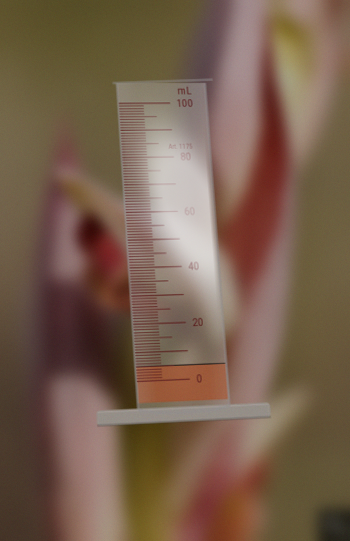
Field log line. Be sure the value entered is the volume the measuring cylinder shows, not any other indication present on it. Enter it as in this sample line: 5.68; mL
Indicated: 5; mL
